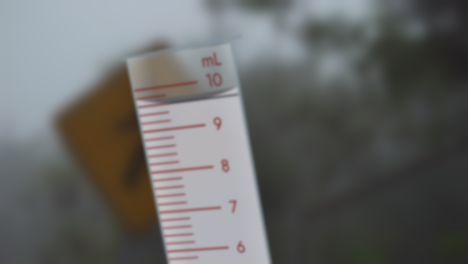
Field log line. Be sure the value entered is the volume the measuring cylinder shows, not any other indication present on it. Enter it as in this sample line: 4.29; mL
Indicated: 9.6; mL
